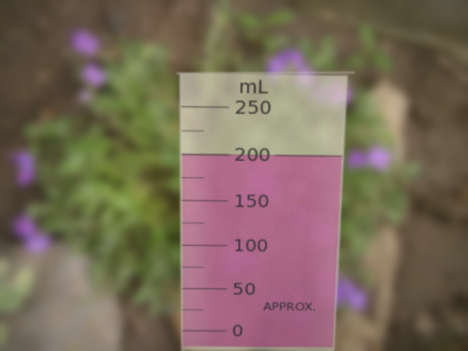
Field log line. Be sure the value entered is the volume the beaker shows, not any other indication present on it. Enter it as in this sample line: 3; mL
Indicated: 200; mL
